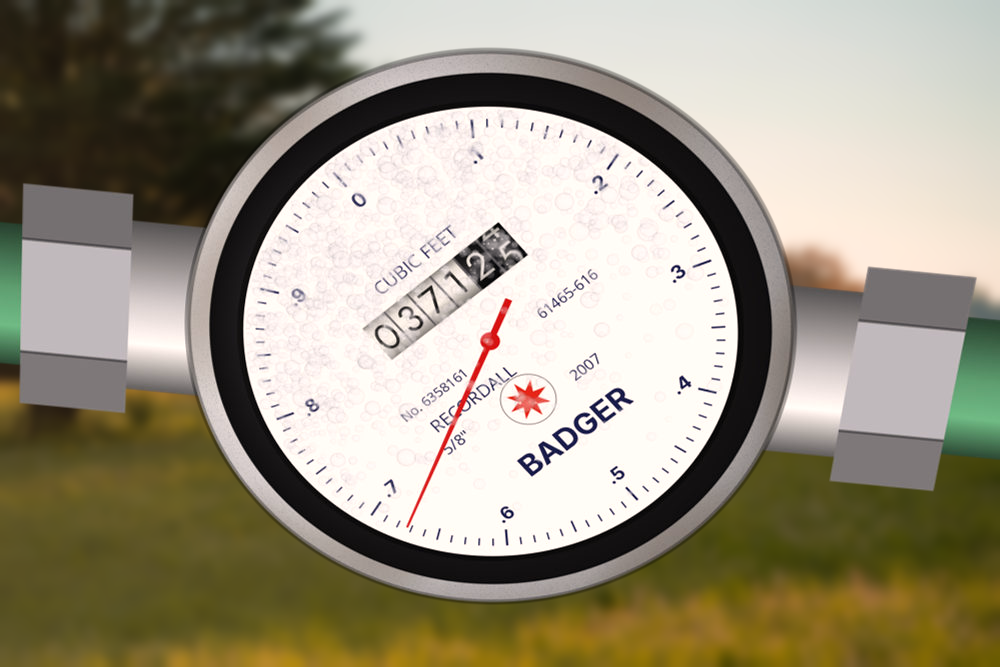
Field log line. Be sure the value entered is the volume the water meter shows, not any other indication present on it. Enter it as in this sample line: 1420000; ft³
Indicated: 37124.67; ft³
